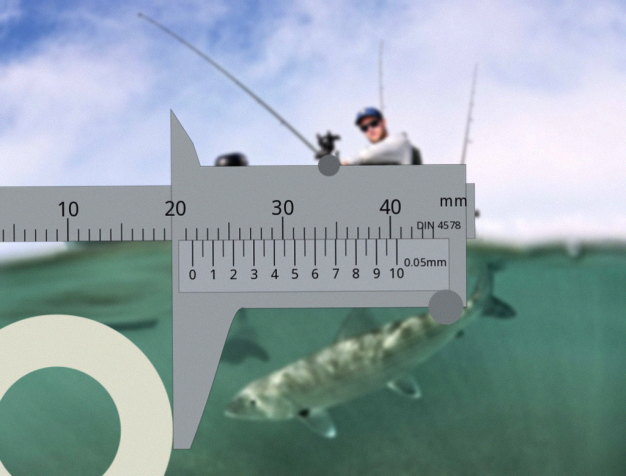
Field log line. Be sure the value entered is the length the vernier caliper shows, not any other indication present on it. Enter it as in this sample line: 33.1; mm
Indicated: 21.6; mm
